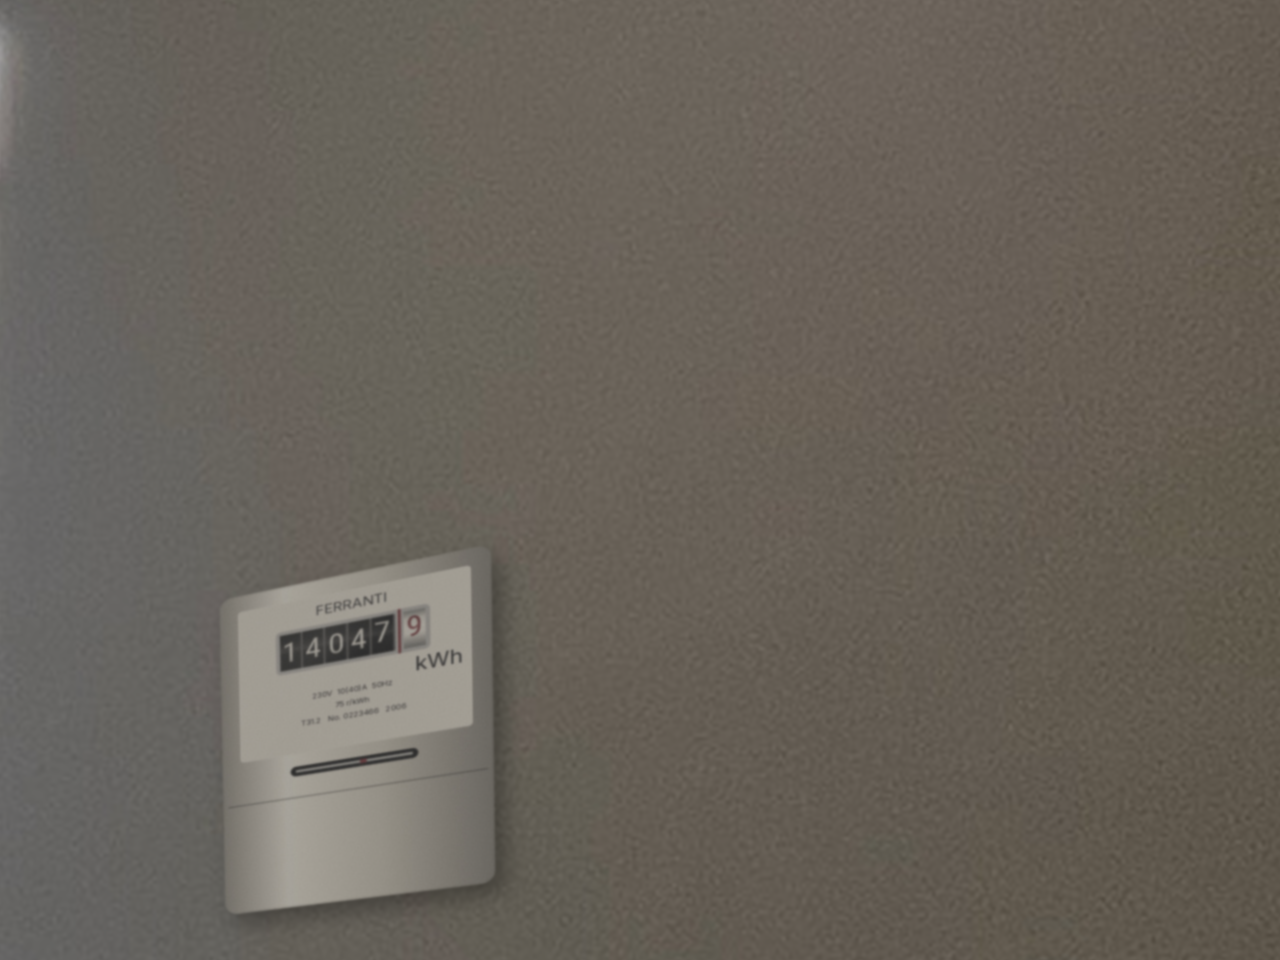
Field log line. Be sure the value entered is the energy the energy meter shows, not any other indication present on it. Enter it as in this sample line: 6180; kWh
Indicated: 14047.9; kWh
